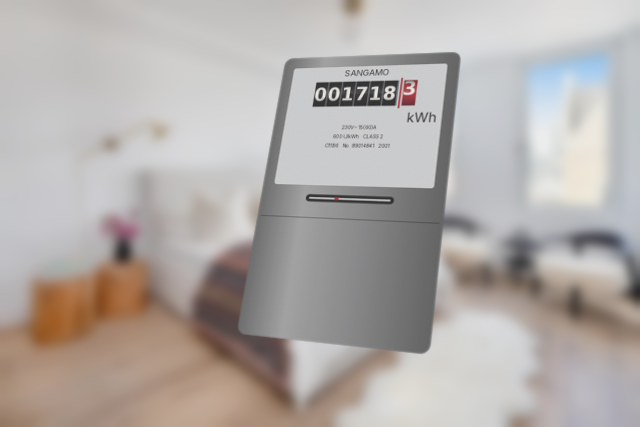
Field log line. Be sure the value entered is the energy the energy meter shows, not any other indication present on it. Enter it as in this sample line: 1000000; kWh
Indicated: 1718.3; kWh
